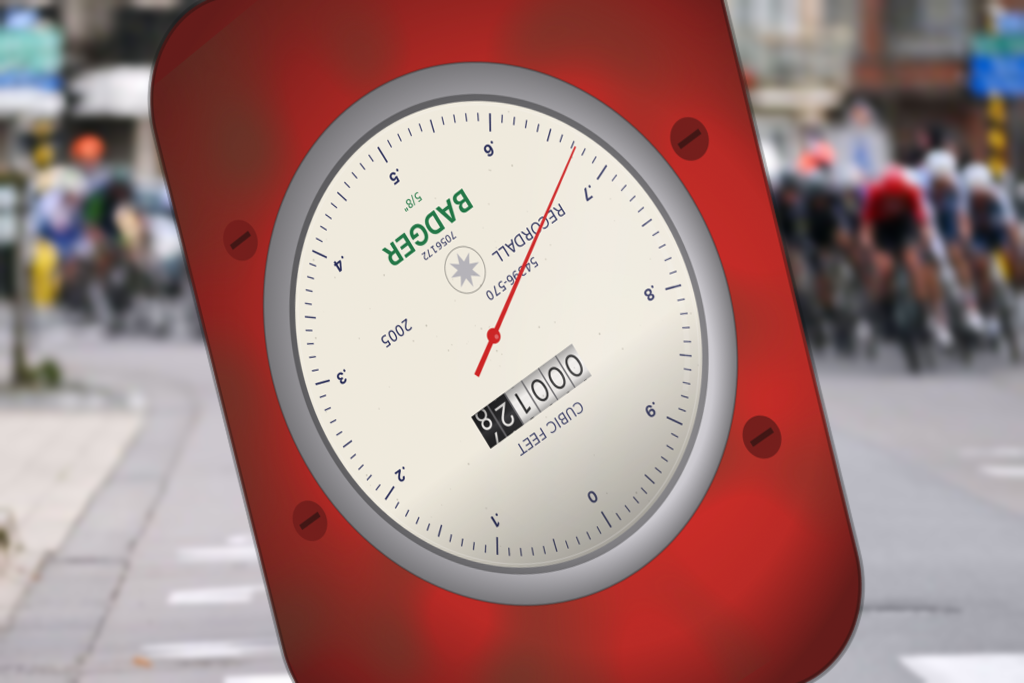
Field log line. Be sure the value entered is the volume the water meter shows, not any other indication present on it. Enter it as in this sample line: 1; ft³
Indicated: 127.67; ft³
